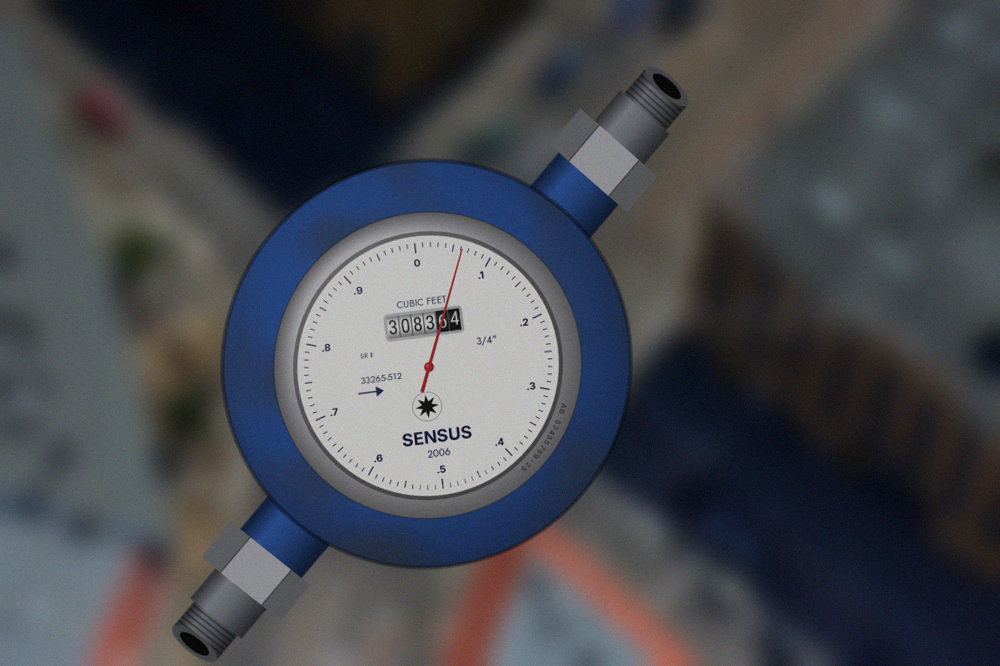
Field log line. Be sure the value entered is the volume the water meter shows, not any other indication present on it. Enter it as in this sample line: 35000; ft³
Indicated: 308364.06; ft³
